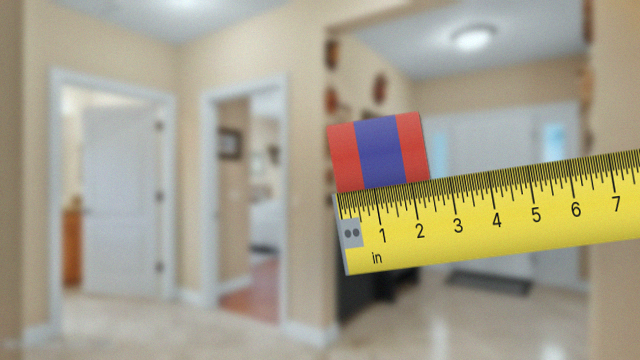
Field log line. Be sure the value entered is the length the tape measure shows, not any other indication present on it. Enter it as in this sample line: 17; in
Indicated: 2.5; in
